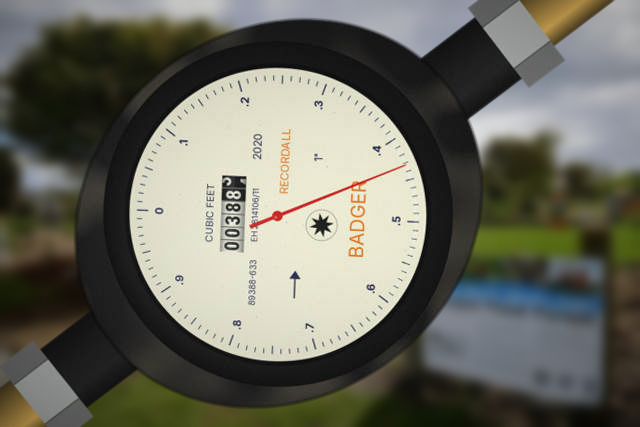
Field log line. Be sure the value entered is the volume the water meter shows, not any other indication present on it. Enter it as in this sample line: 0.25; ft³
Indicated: 3883.43; ft³
